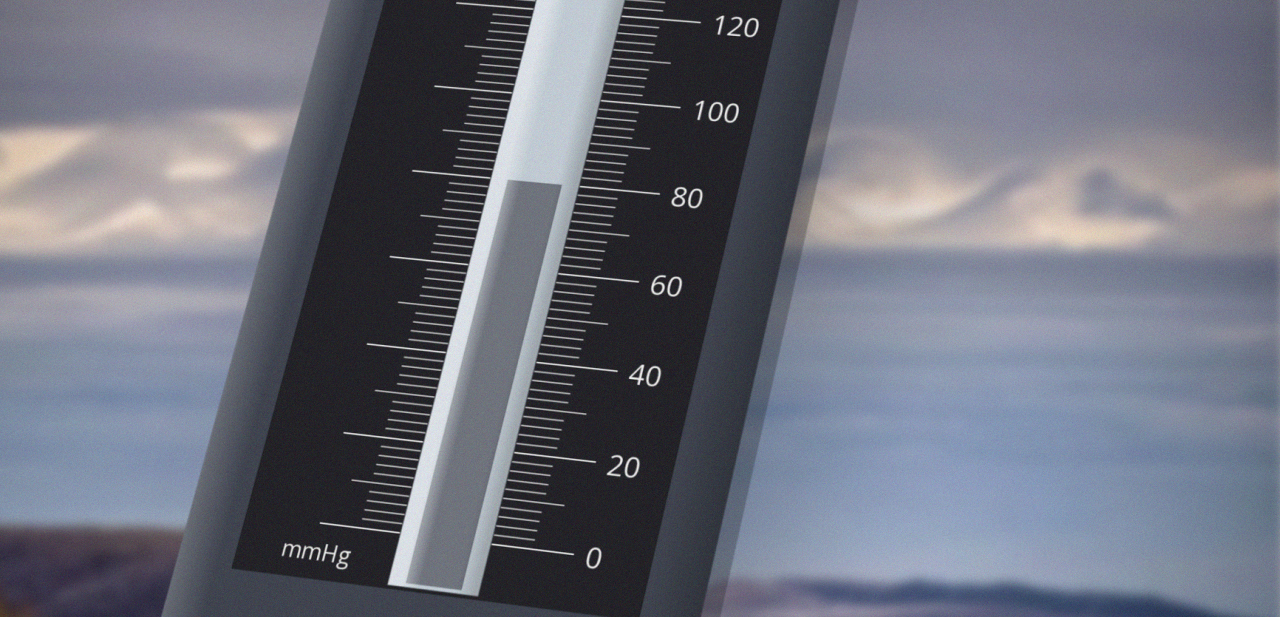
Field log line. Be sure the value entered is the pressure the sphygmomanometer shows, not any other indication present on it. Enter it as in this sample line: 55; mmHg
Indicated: 80; mmHg
